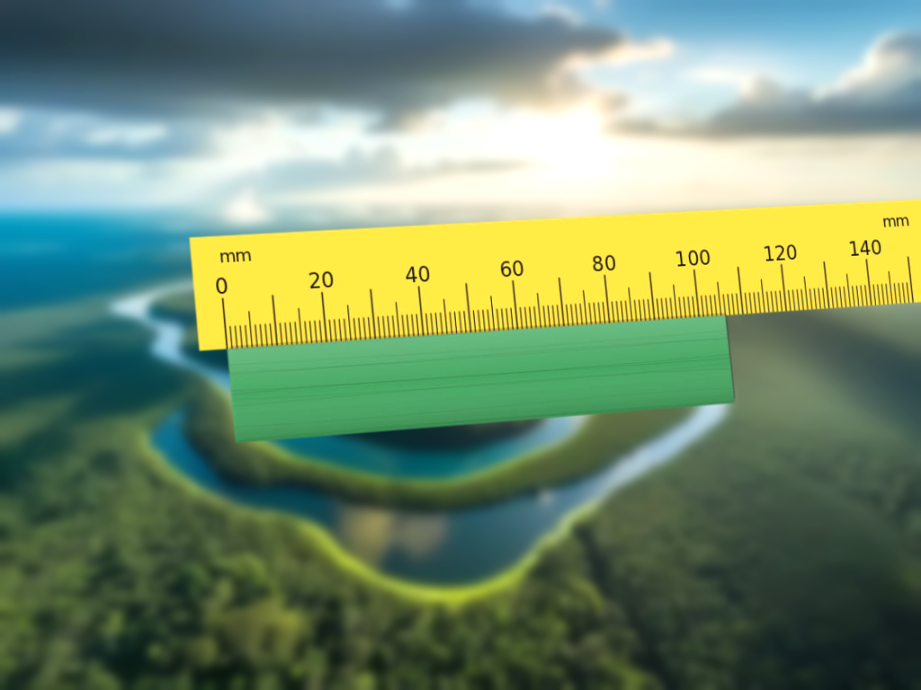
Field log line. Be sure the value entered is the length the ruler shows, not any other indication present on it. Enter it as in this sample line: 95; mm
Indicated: 106; mm
